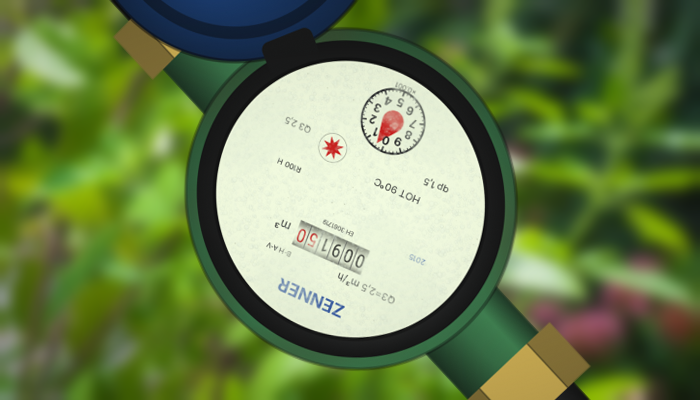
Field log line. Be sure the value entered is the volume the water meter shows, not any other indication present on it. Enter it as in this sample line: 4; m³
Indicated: 91.500; m³
